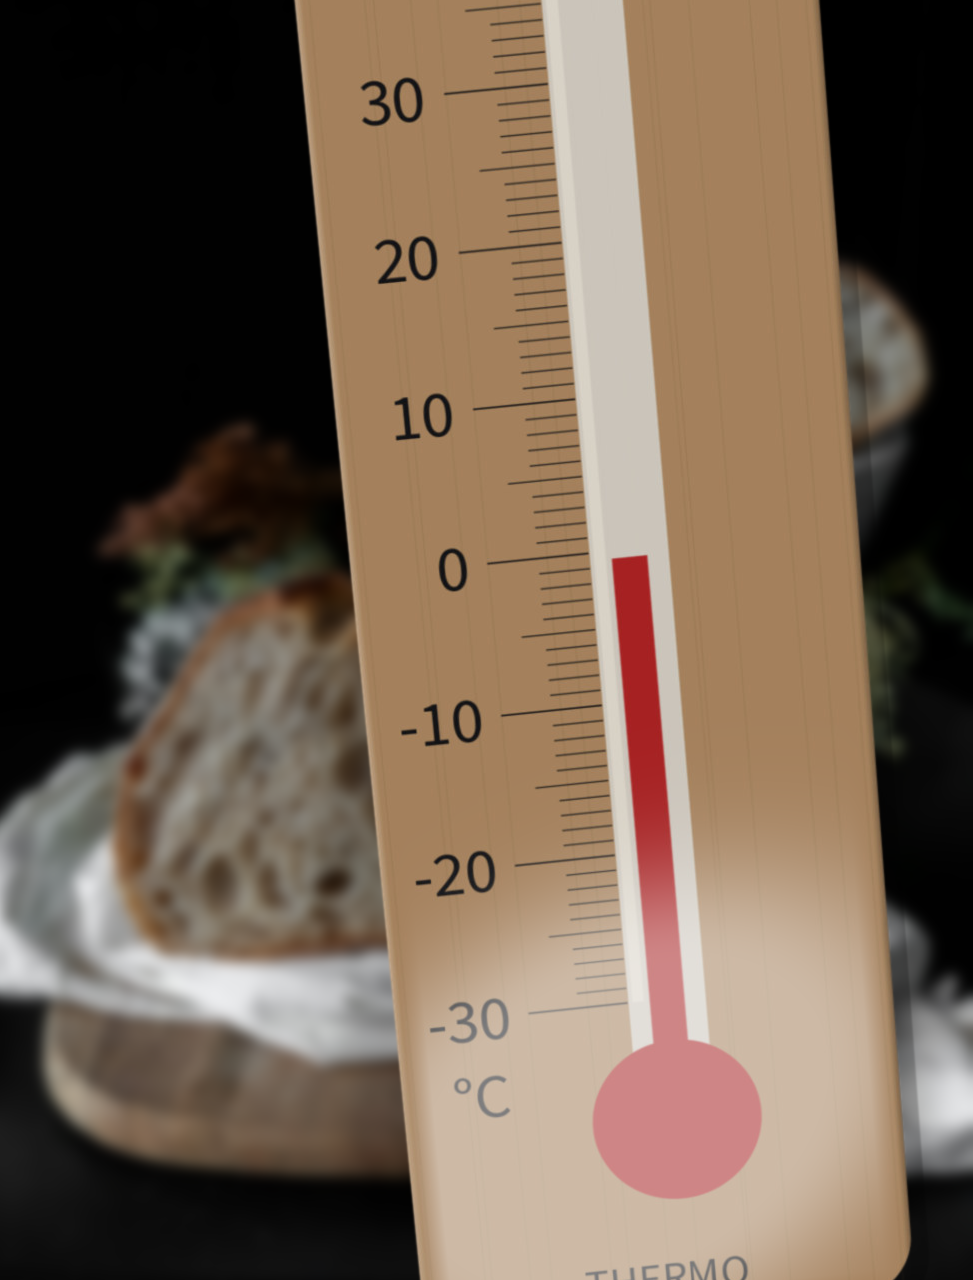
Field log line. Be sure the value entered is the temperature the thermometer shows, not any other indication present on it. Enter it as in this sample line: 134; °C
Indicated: -0.5; °C
